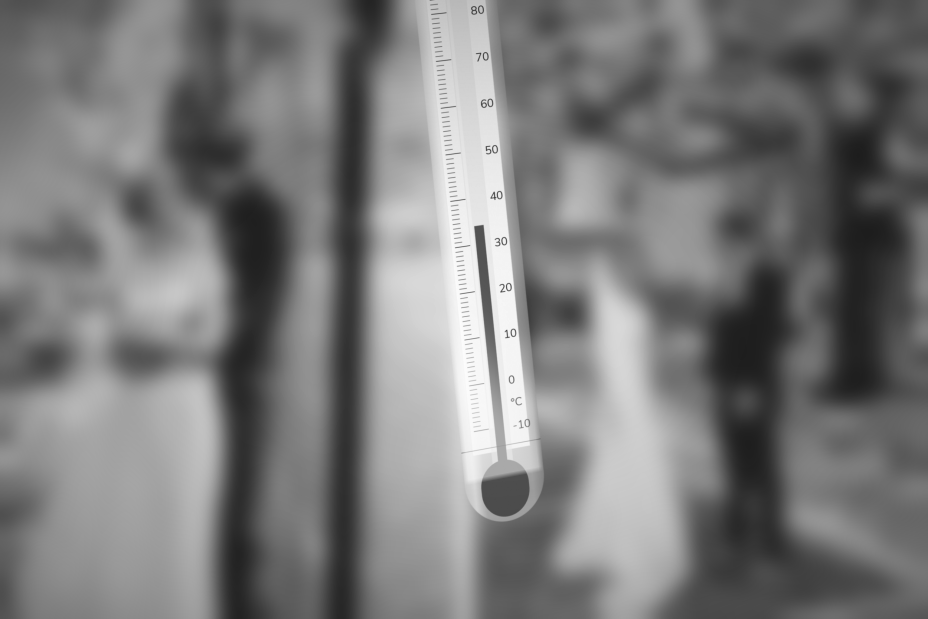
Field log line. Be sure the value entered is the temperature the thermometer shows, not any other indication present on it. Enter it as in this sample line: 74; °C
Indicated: 34; °C
